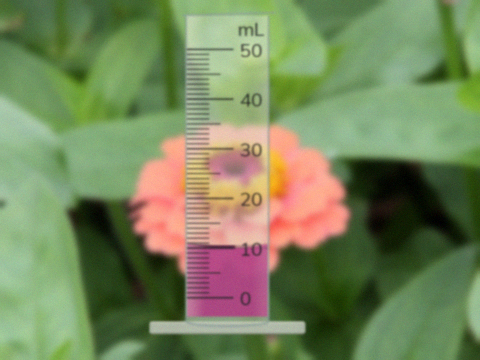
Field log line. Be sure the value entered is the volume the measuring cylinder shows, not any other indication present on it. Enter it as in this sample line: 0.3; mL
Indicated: 10; mL
